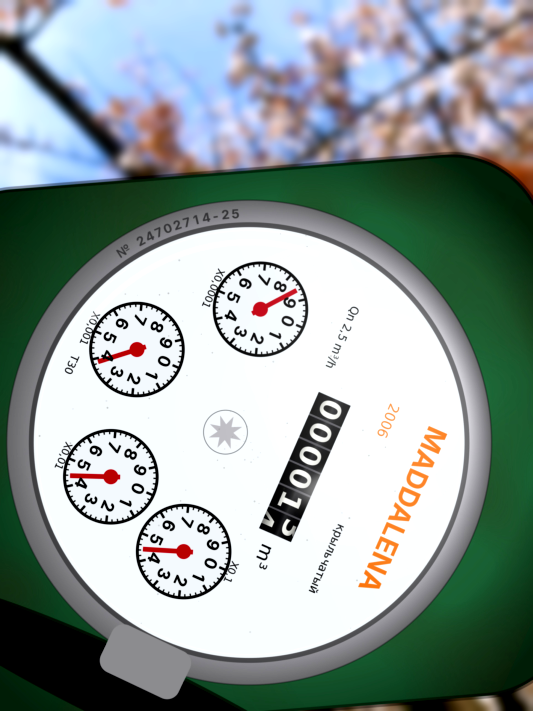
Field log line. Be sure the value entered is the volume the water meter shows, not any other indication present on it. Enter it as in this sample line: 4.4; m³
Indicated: 13.4438; m³
